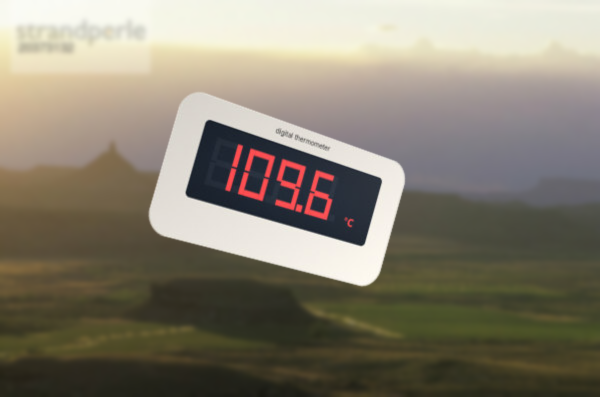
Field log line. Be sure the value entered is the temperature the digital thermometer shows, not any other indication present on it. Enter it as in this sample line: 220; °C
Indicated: 109.6; °C
